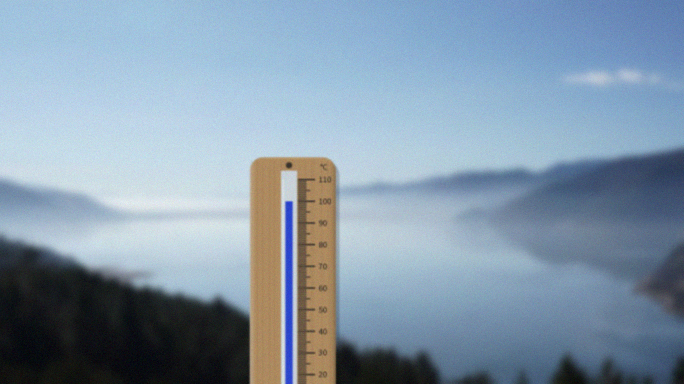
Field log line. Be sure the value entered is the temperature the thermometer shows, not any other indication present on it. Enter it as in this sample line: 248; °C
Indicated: 100; °C
